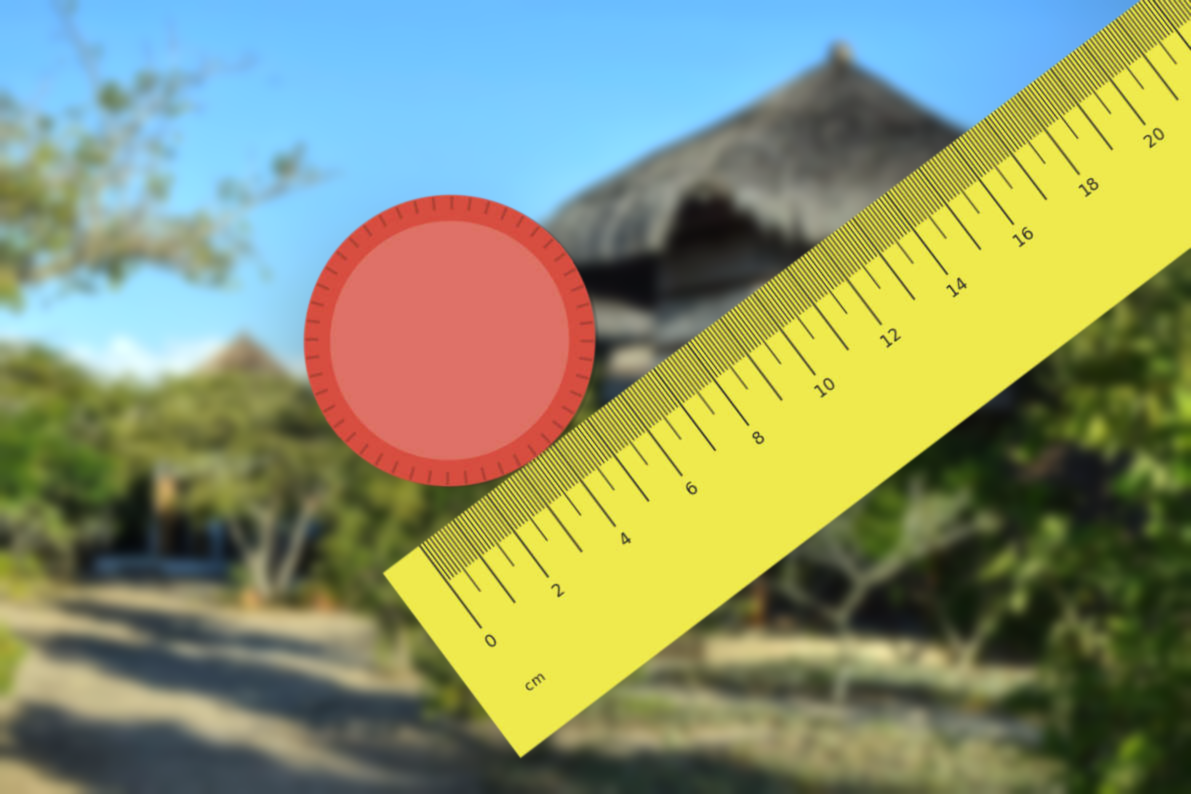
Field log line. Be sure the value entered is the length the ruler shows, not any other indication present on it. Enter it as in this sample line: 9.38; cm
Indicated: 7; cm
